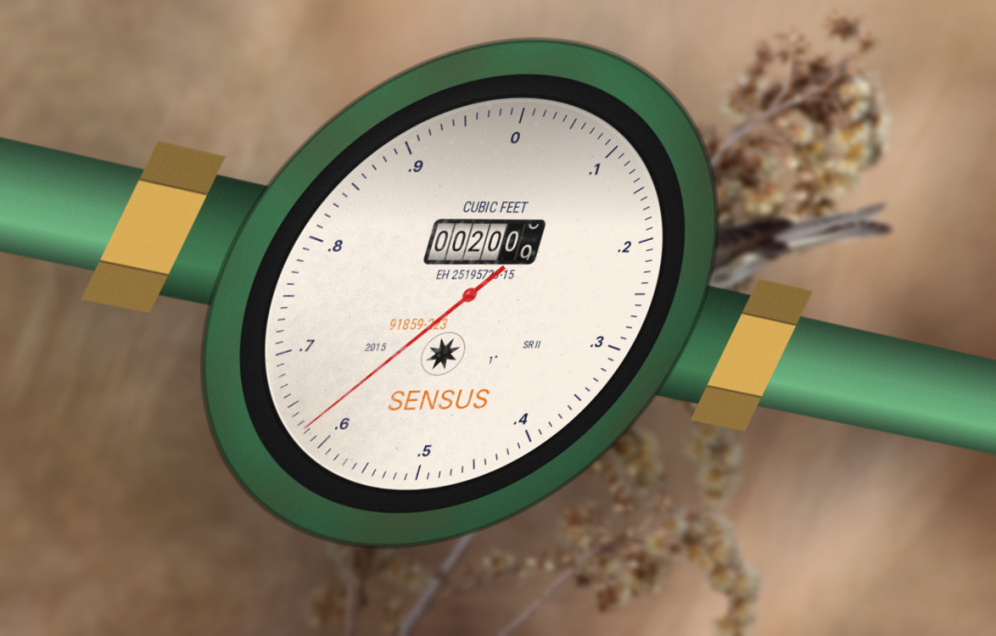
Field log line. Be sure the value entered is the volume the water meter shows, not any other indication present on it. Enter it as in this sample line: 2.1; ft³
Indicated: 2008.62; ft³
